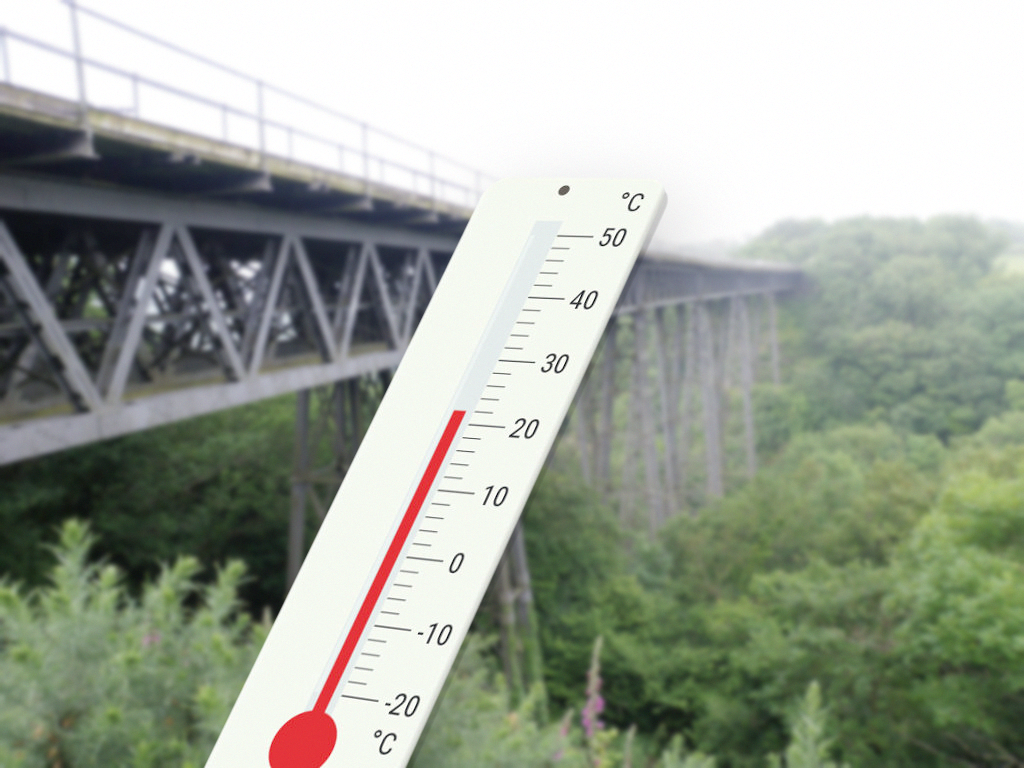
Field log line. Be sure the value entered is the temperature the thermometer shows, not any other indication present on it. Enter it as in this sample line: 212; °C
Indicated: 22; °C
